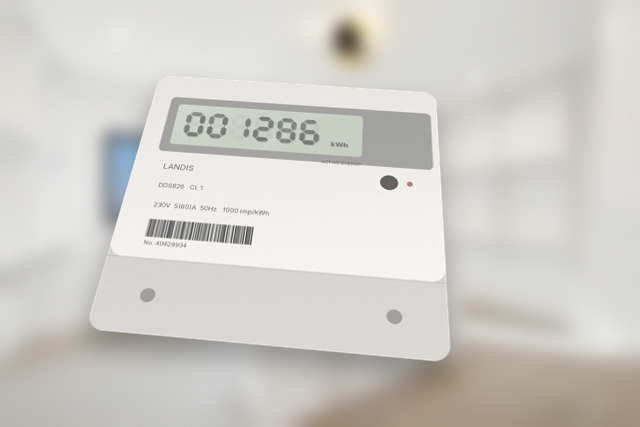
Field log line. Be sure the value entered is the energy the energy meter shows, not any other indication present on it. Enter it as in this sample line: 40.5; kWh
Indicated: 1286; kWh
